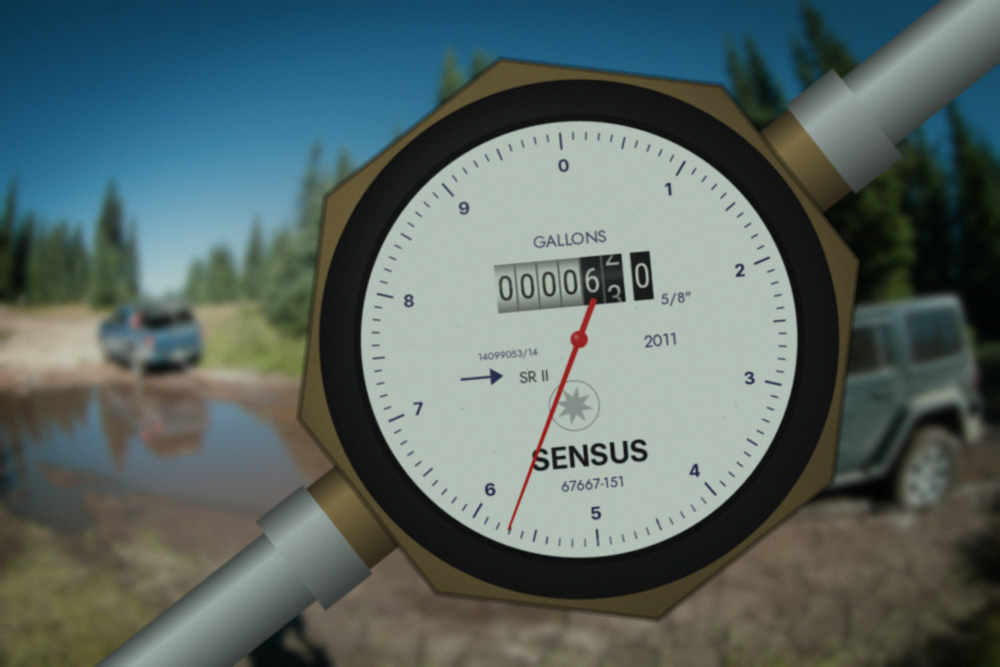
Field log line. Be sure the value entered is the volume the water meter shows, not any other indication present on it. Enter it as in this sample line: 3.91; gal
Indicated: 625.7; gal
